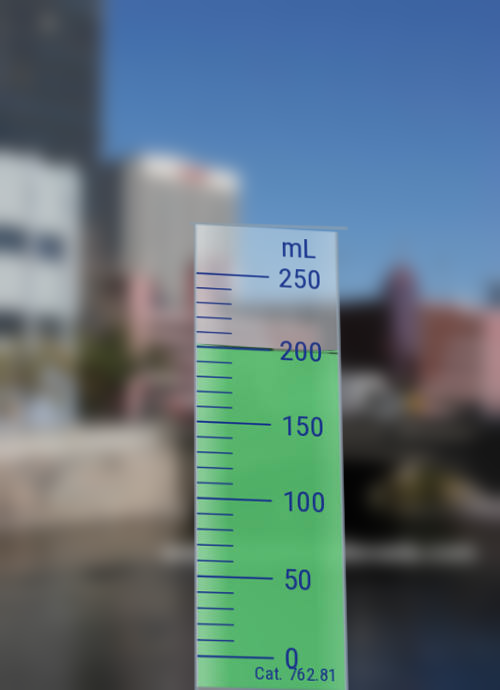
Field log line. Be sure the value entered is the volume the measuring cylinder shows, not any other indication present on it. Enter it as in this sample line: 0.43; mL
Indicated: 200; mL
